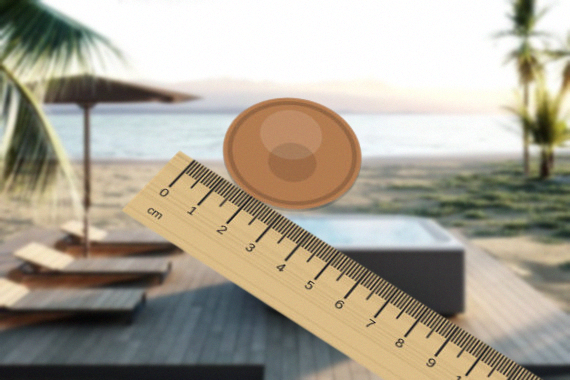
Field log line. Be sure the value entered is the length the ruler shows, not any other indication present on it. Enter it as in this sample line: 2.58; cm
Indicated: 4; cm
